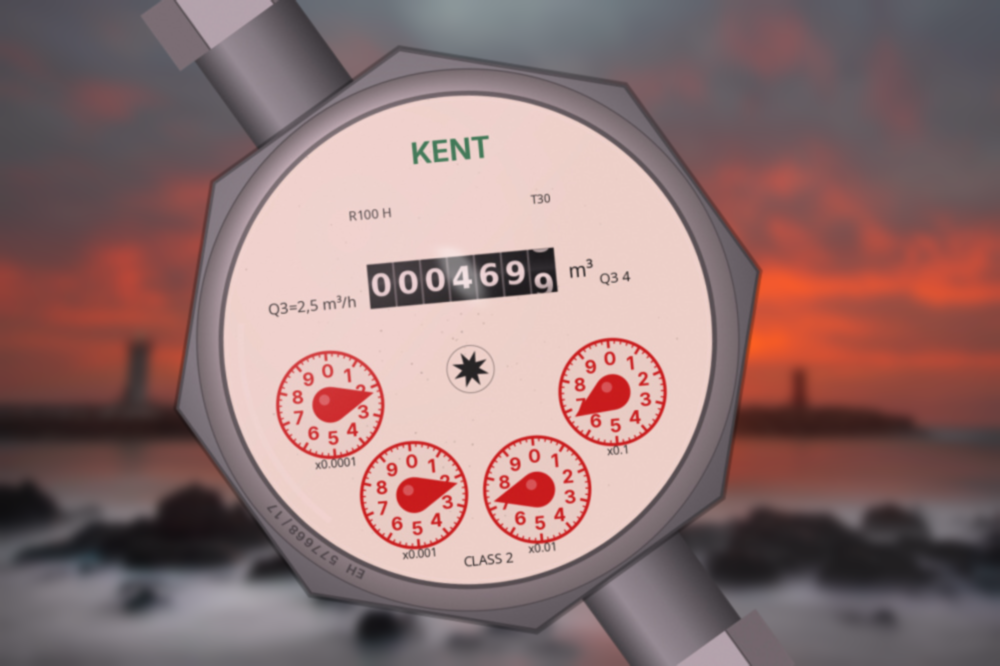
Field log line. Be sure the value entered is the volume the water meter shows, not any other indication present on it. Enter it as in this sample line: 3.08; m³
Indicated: 4698.6722; m³
